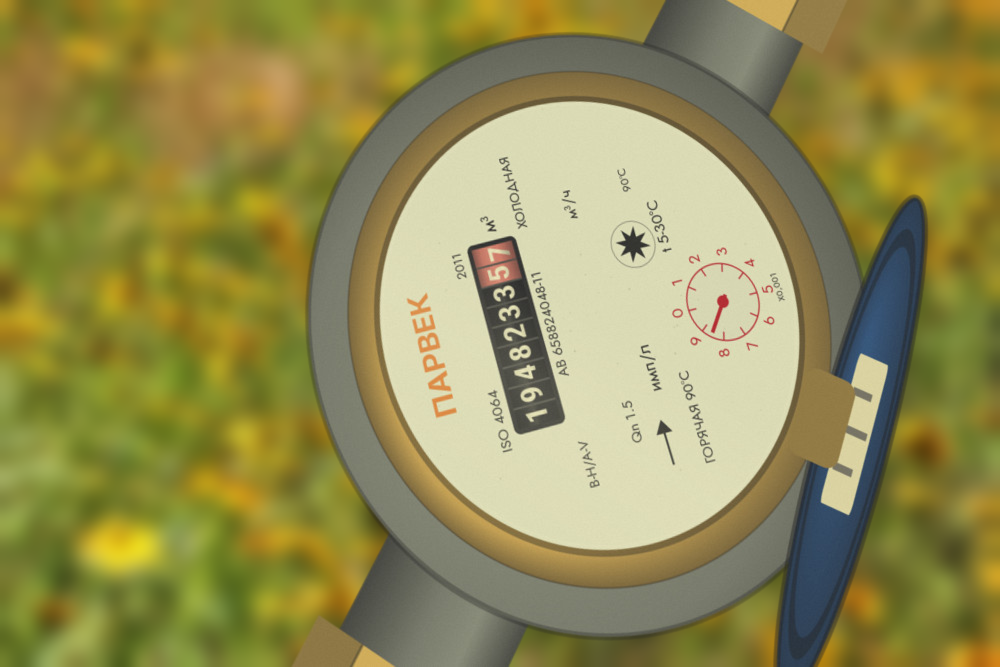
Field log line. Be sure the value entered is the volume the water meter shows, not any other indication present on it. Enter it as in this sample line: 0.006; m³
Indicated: 1948233.568; m³
